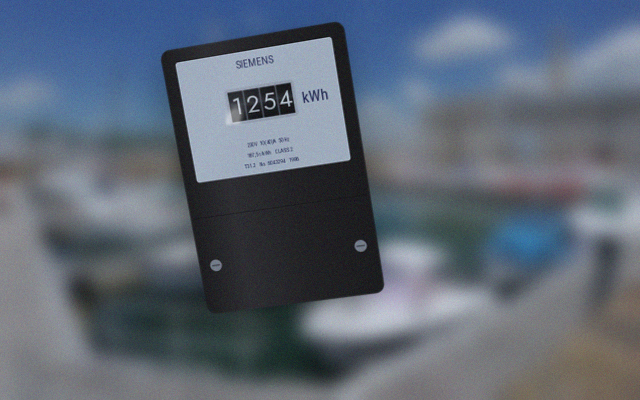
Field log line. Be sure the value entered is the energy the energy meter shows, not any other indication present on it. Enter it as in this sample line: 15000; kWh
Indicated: 1254; kWh
